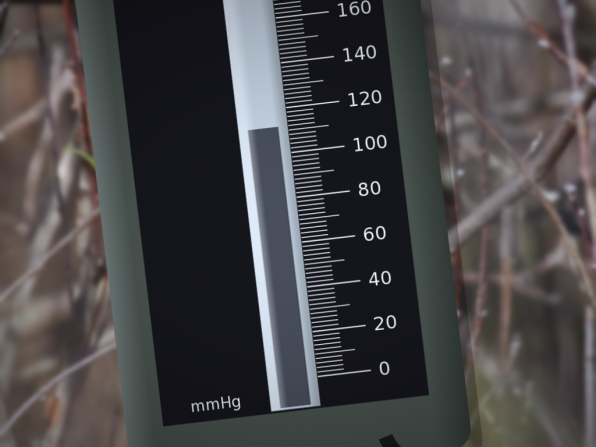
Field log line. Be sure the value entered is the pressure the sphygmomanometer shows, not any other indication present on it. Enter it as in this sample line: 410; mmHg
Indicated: 112; mmHg
